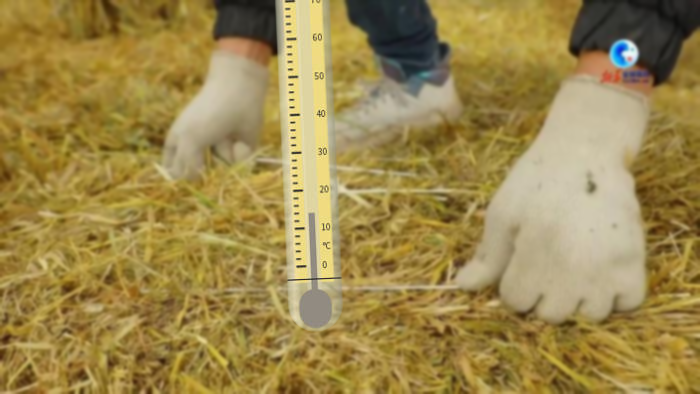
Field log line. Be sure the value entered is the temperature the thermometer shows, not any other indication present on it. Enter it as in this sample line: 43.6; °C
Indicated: 14; °C
